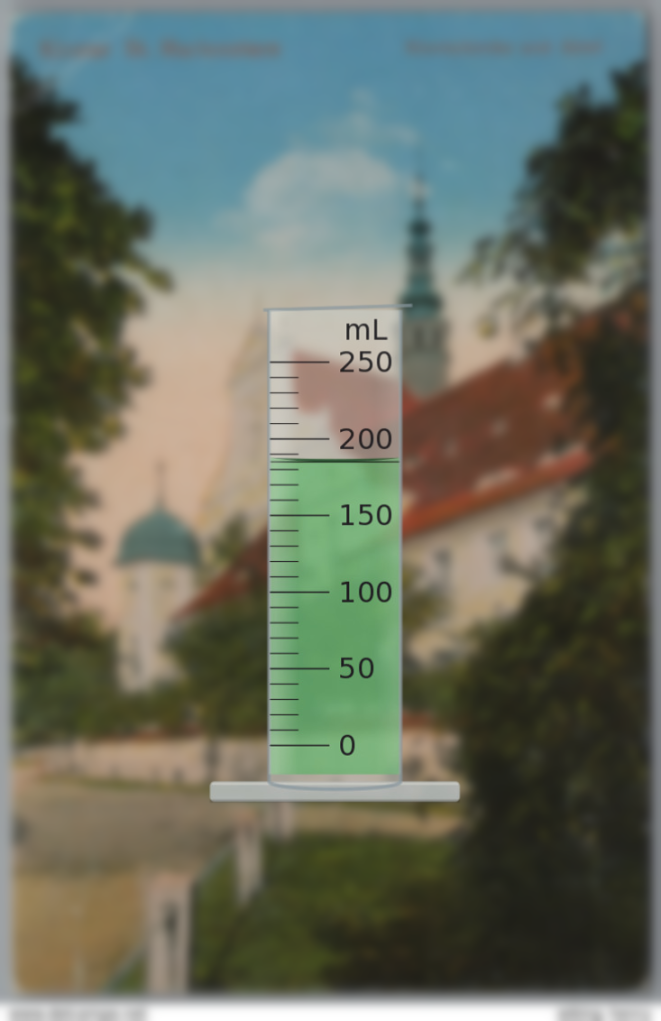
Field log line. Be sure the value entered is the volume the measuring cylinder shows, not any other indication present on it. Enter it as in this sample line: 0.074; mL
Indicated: 185; mL
